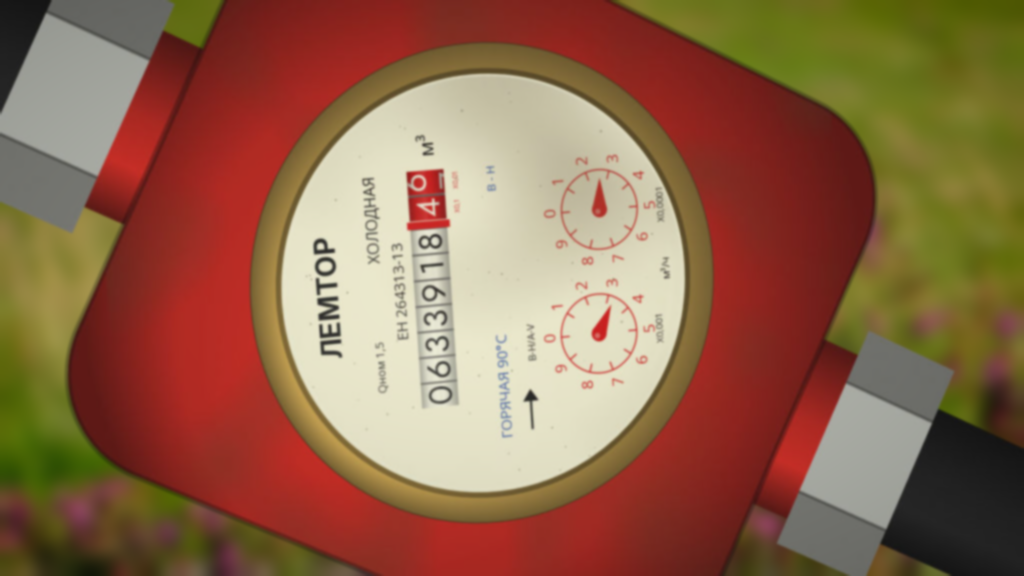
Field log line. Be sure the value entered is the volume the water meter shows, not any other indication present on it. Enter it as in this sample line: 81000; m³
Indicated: 633918.4632; m³
